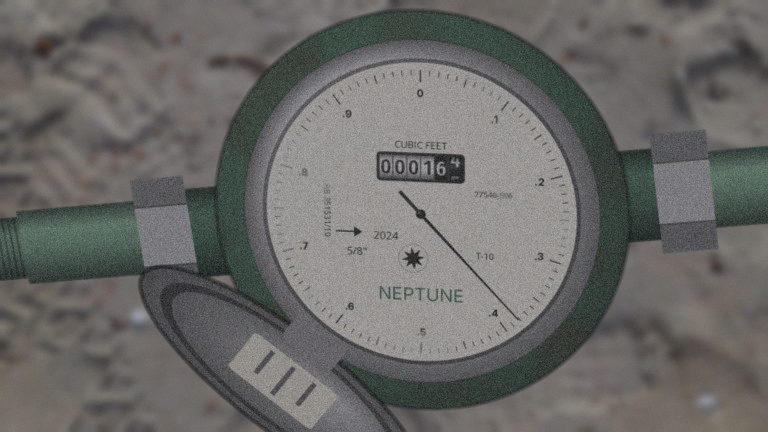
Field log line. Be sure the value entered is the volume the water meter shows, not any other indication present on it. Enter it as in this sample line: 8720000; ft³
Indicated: 164.38; ft³
